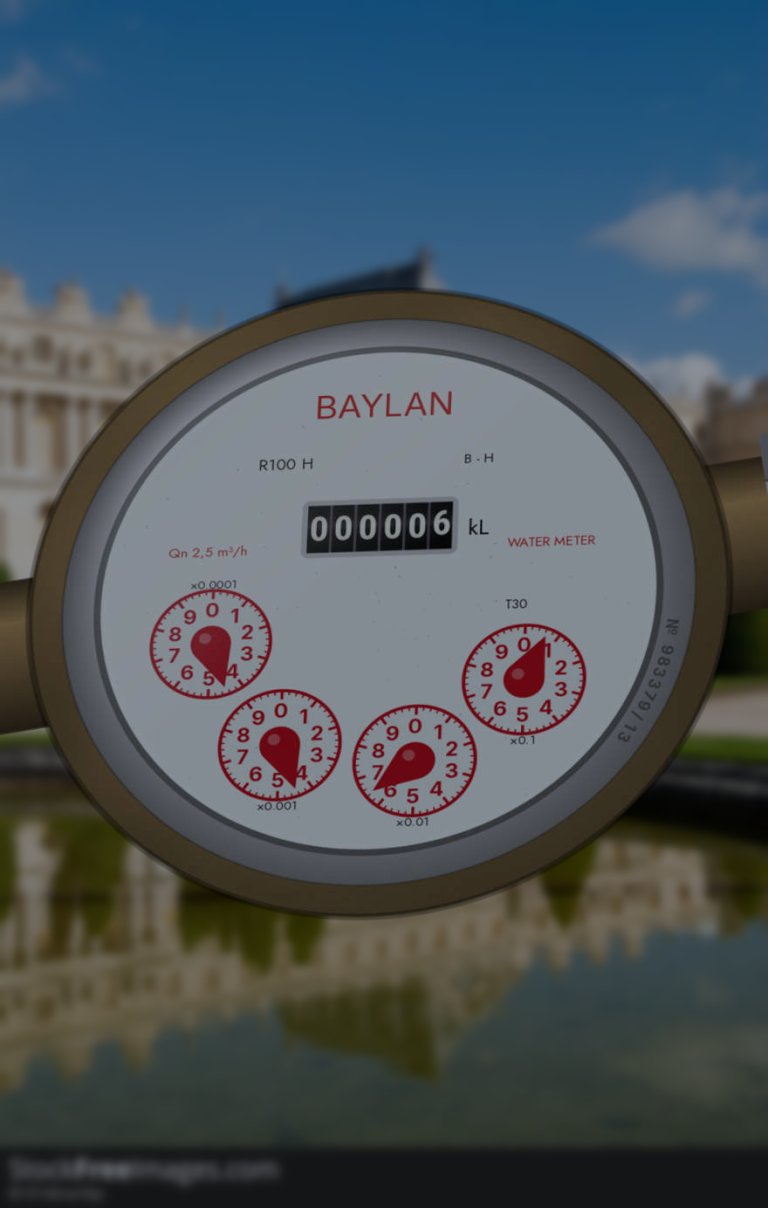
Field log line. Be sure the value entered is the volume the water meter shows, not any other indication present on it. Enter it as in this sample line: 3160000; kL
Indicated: 6.0644; kL
